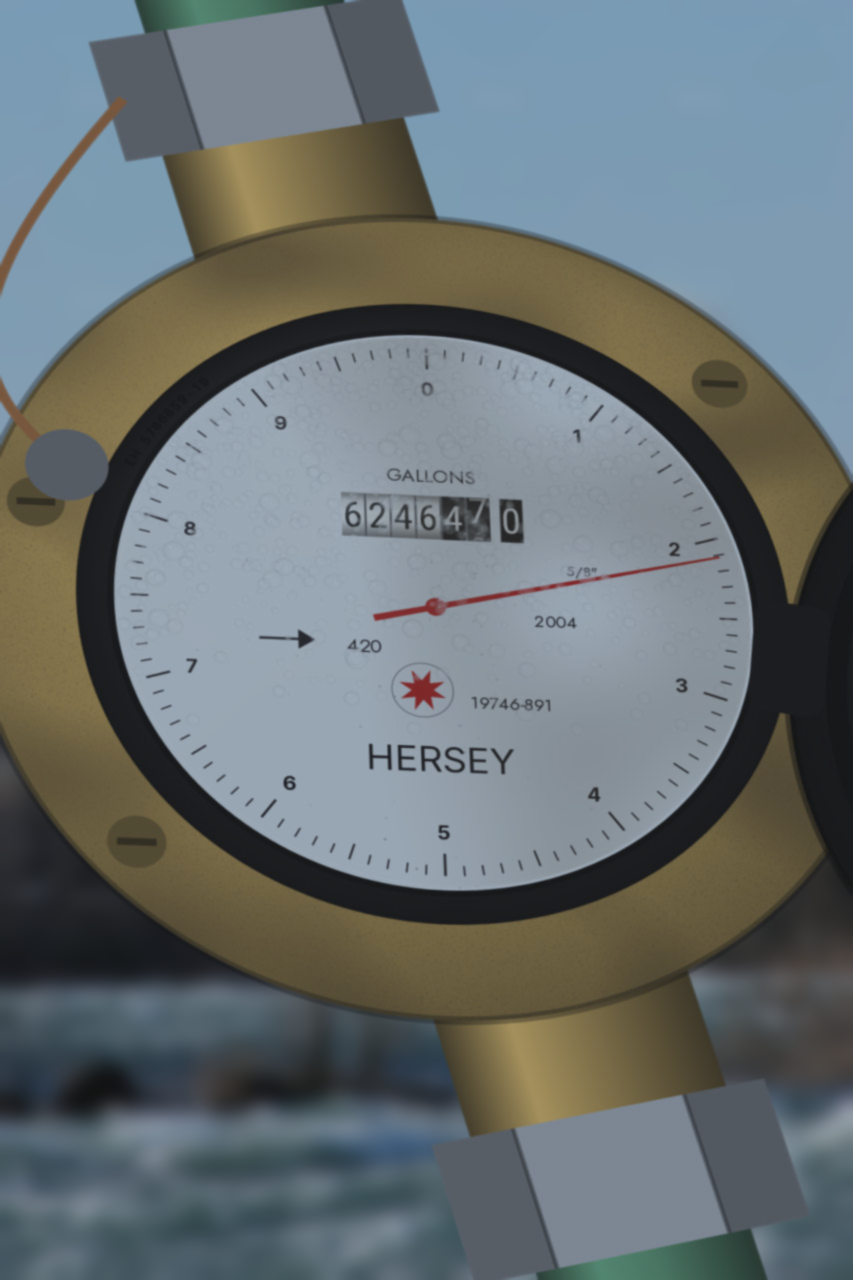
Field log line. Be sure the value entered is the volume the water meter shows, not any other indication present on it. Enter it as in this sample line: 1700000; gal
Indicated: 6246472.1; gal
